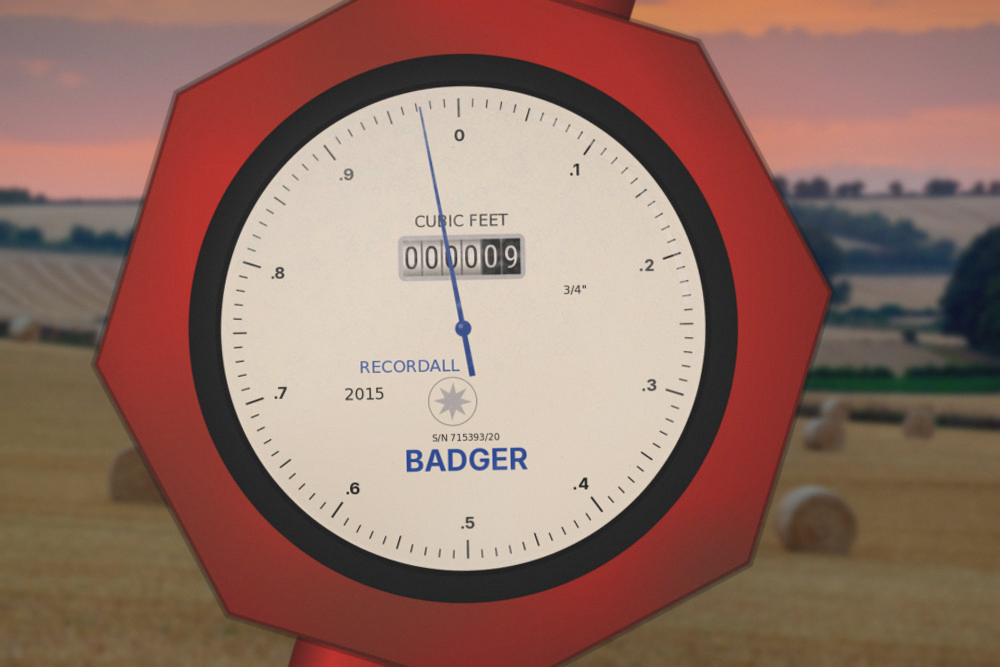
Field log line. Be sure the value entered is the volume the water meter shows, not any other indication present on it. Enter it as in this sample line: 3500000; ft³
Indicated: 8.97; ft³
